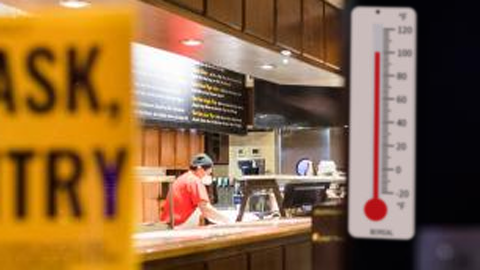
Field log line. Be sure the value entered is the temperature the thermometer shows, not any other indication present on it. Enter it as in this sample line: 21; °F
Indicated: 100; °F
